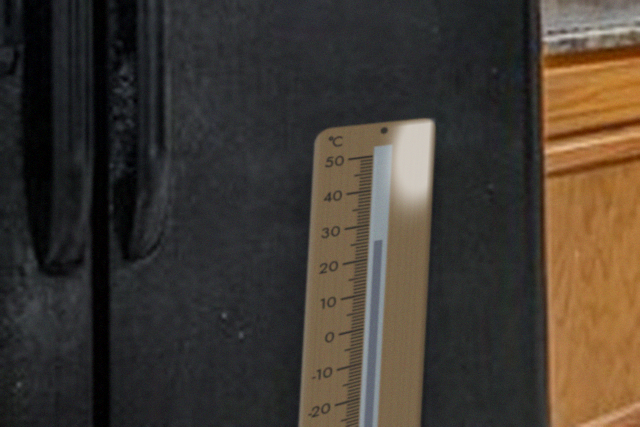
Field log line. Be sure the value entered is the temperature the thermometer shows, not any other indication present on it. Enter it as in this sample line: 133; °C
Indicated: 25; °C
